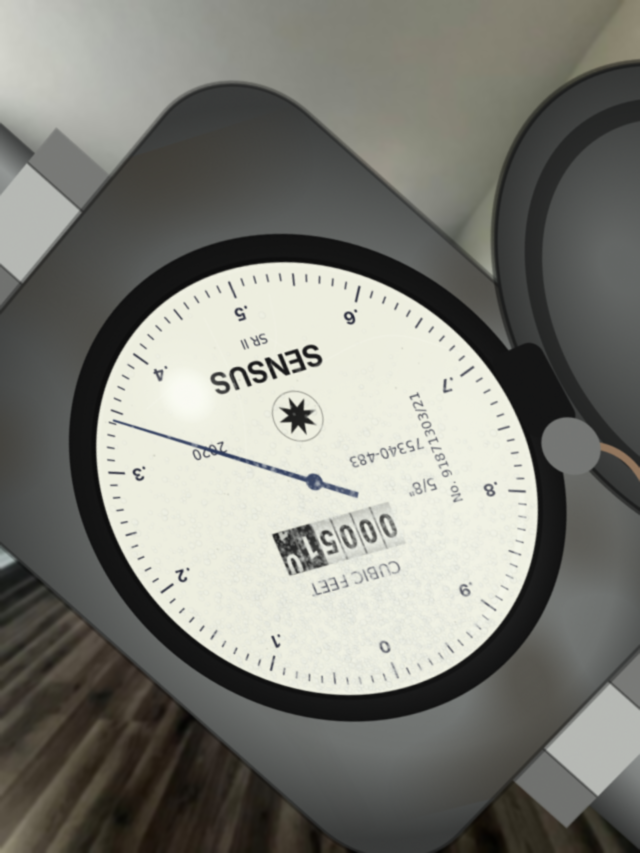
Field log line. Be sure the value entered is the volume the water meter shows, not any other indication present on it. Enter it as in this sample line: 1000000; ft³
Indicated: 510.34; ft³
